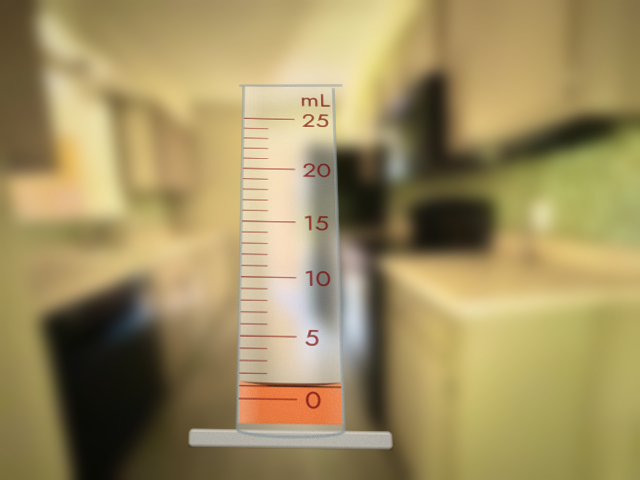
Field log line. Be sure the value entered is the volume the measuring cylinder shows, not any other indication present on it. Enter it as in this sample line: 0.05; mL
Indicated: 1; mL
